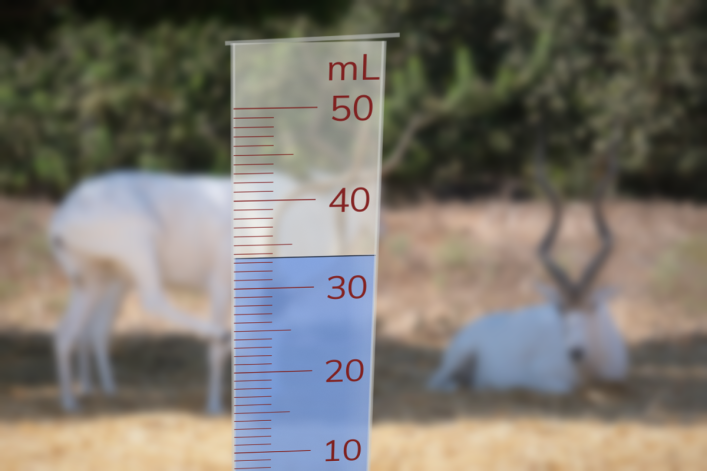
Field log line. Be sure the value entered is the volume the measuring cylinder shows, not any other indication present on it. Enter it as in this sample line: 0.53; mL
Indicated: 33.5; mL
